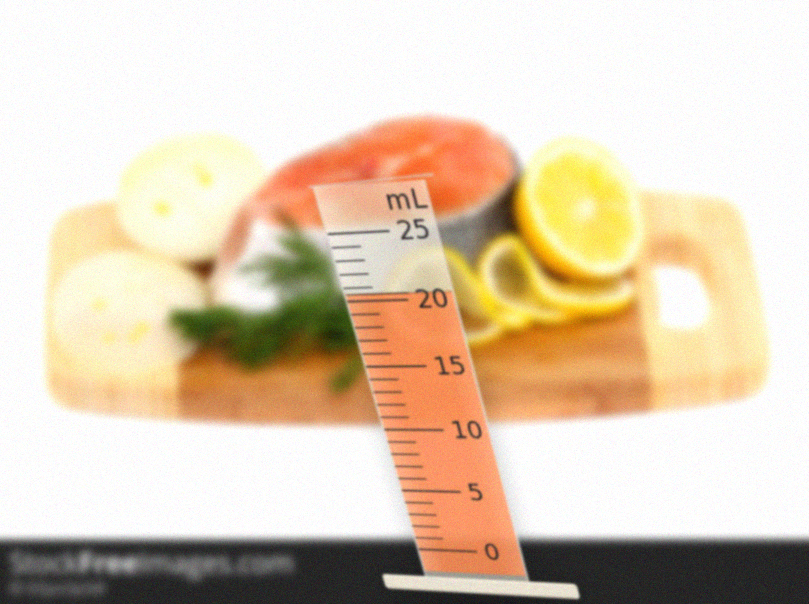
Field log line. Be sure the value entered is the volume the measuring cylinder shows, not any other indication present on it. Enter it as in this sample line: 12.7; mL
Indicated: 20.5; mL
